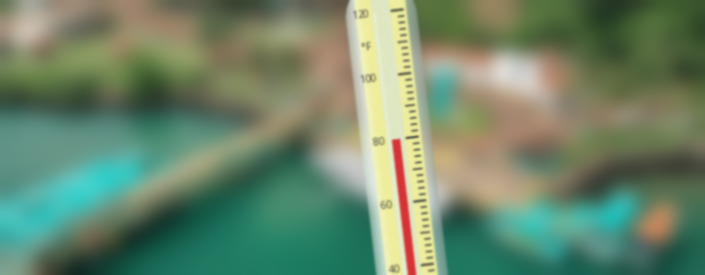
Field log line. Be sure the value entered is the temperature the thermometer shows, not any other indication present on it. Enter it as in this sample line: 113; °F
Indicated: 80; °F
